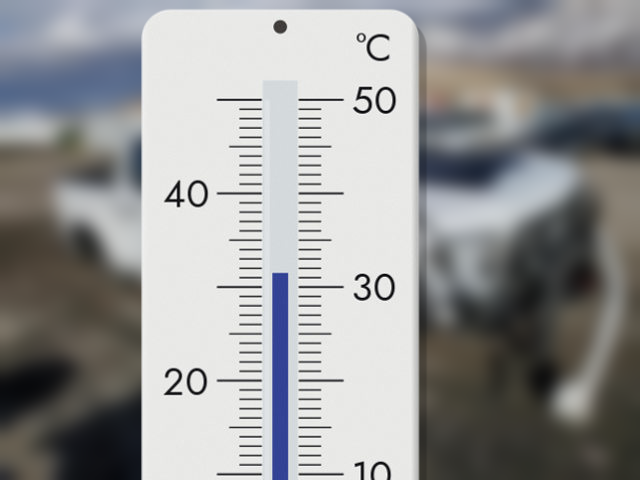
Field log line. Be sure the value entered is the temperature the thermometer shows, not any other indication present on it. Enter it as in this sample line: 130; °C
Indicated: 31.5; °C
